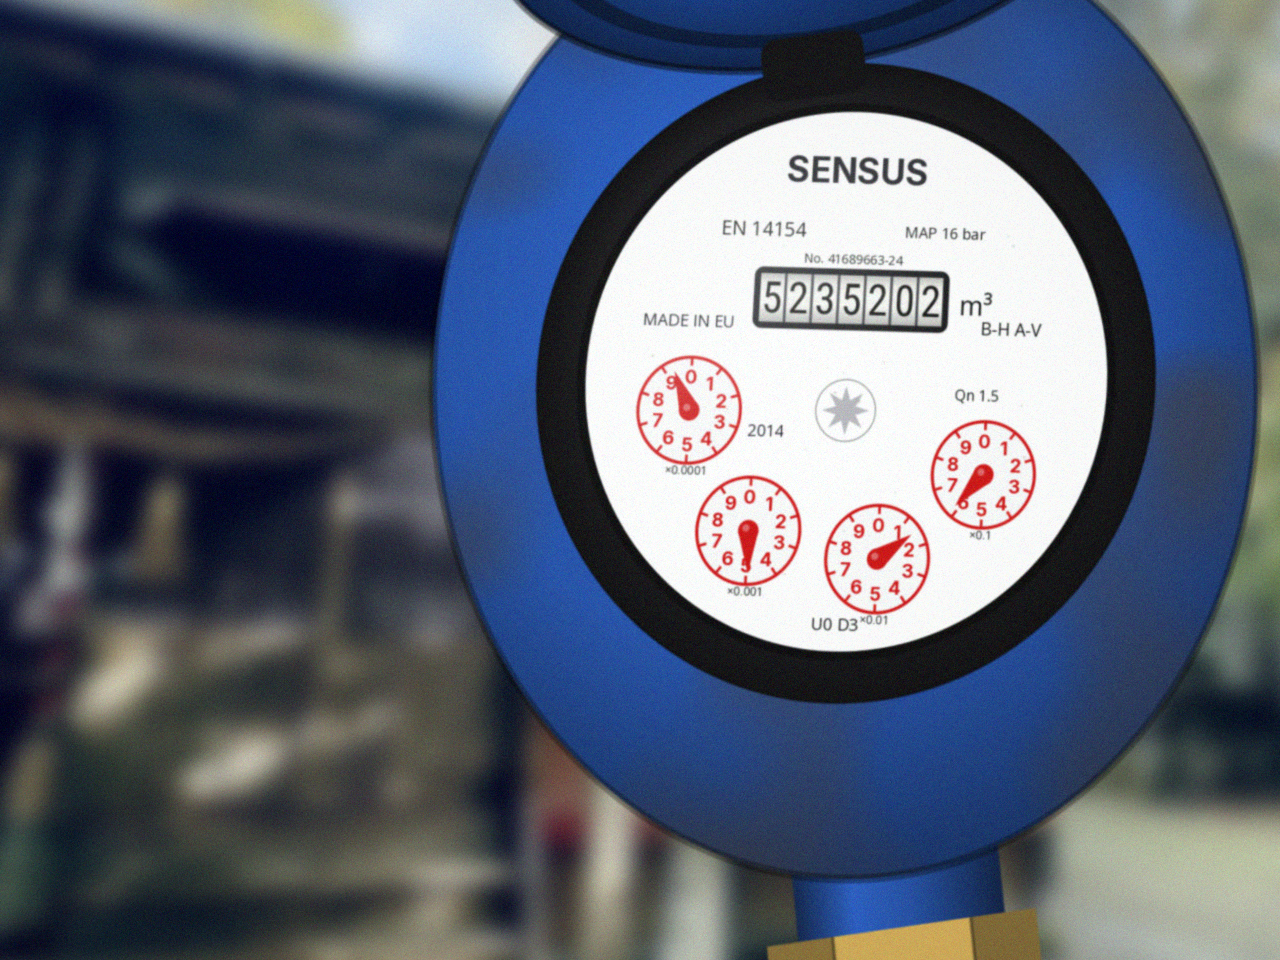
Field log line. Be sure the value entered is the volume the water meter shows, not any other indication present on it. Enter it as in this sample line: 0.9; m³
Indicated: 5235202.6149; m³
